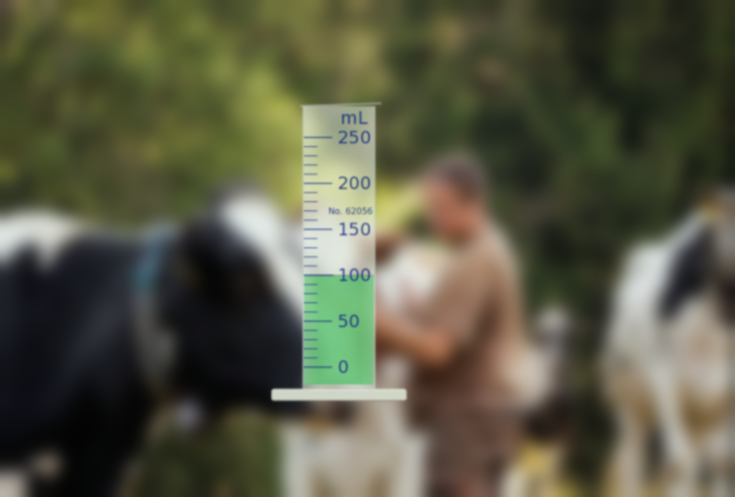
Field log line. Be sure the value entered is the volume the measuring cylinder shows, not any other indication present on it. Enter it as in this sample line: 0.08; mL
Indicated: 100; mL
